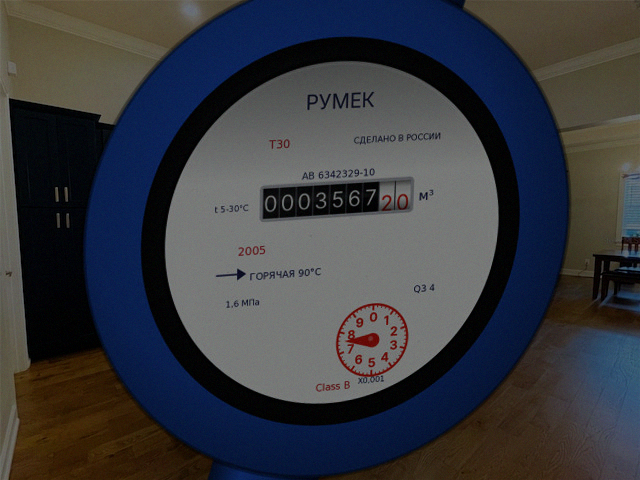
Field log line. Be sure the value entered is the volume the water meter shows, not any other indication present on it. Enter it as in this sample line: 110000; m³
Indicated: 3567.197; m³
